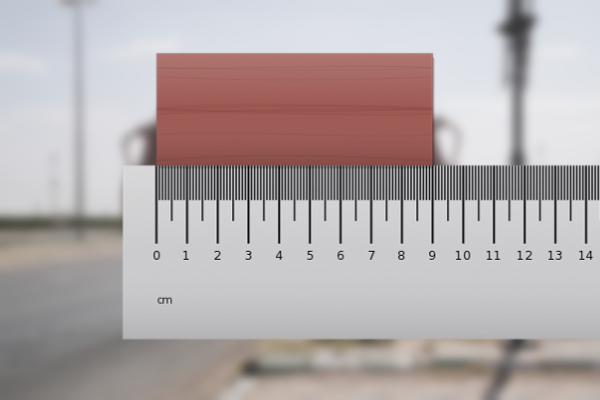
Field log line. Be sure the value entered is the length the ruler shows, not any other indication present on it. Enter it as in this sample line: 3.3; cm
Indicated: 9; cm
